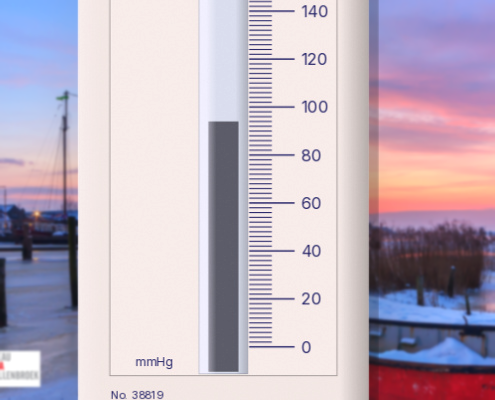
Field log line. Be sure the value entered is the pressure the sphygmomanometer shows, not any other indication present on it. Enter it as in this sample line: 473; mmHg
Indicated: 94; mmHg
